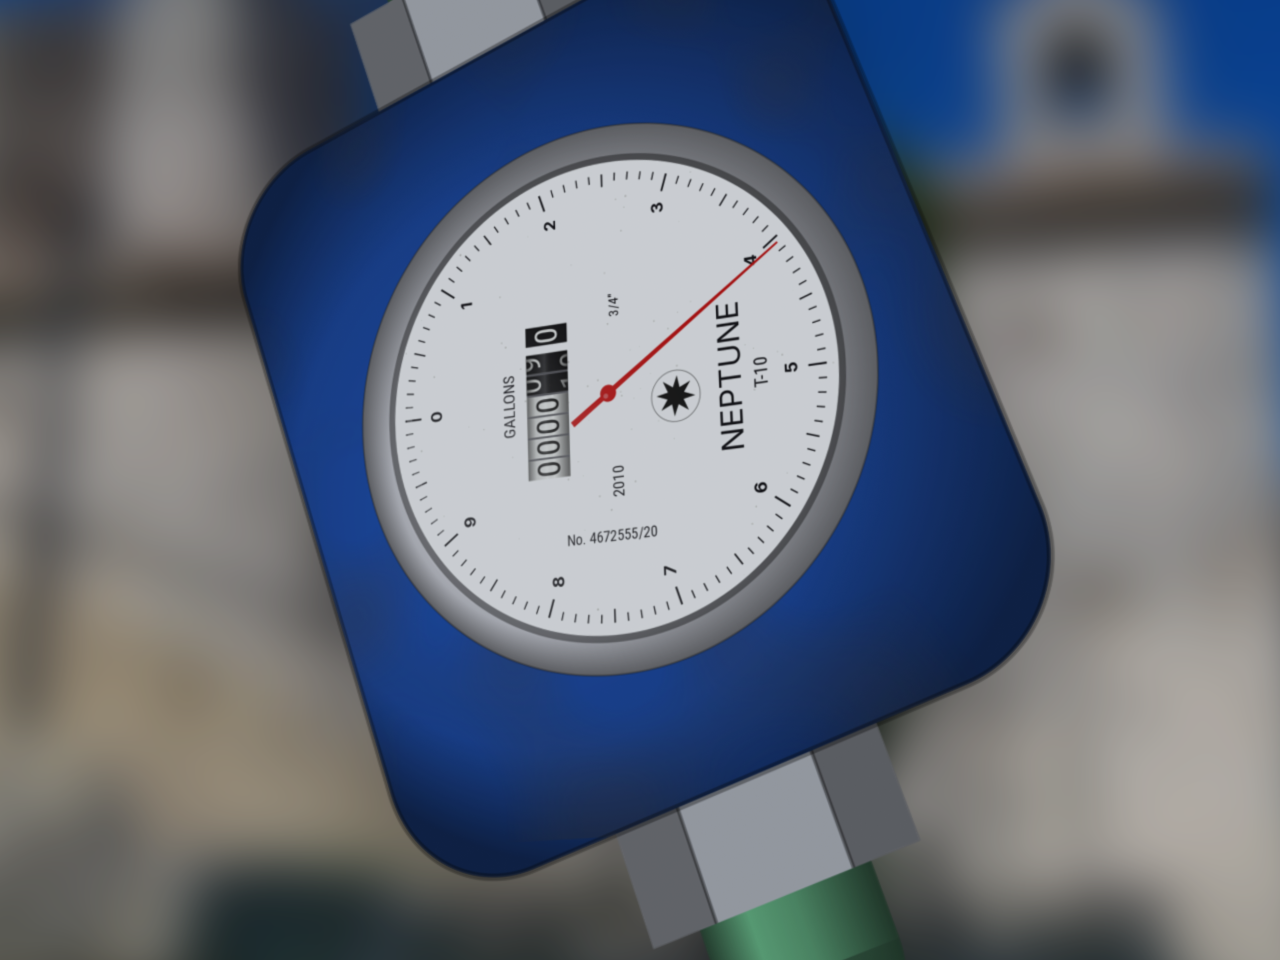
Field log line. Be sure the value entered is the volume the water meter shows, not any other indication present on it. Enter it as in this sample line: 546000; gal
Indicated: 94.0; gal
